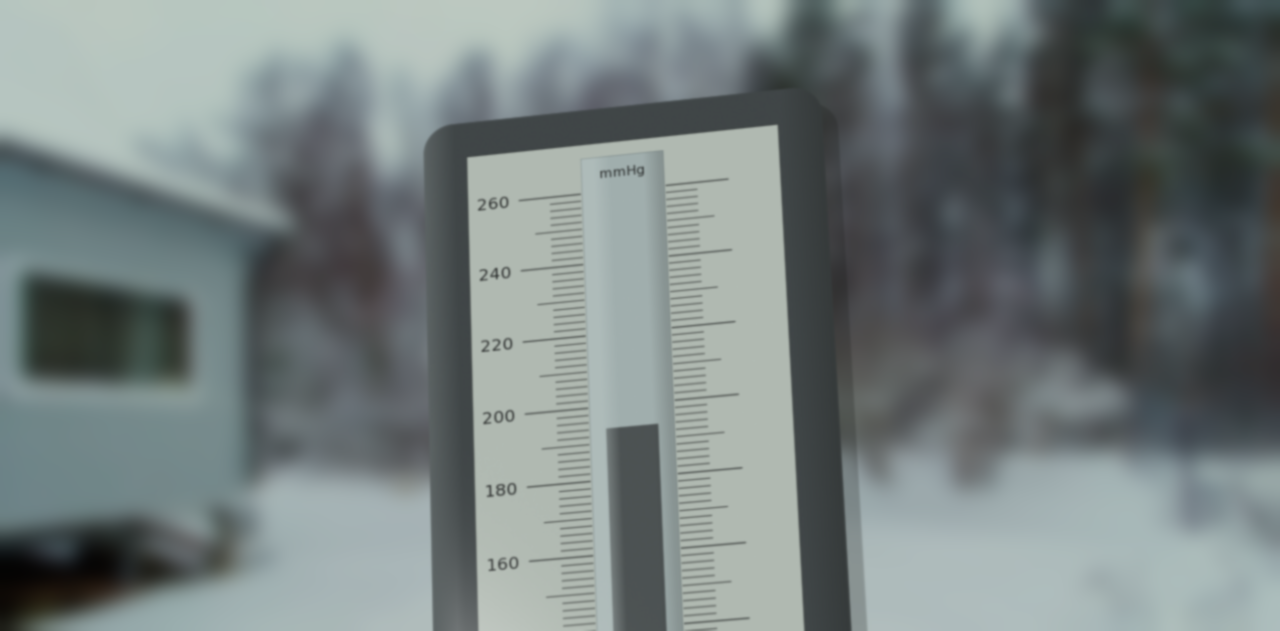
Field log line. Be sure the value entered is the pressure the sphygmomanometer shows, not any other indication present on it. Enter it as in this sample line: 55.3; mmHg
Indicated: 194; mmHg
